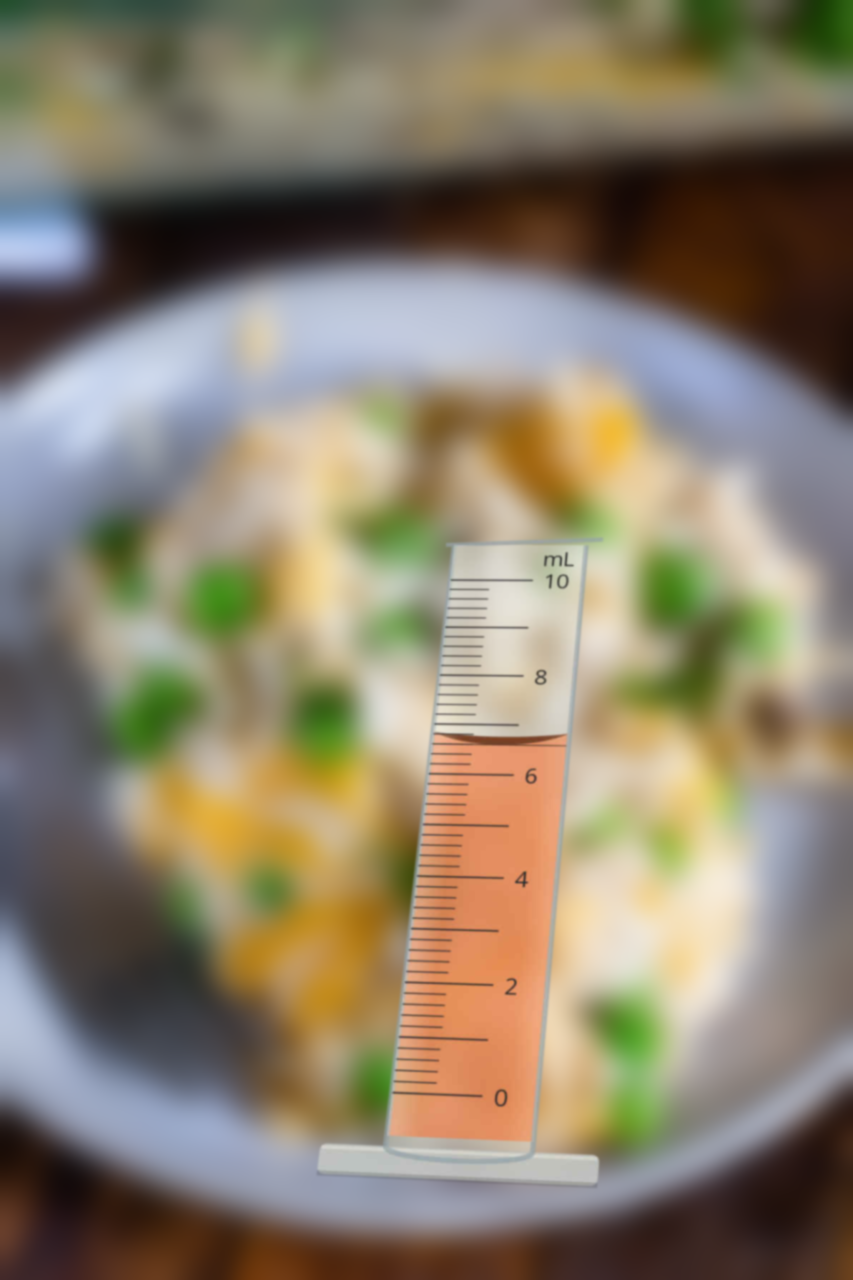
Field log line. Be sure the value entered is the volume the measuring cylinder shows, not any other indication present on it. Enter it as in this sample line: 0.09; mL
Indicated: 6.6; mL
